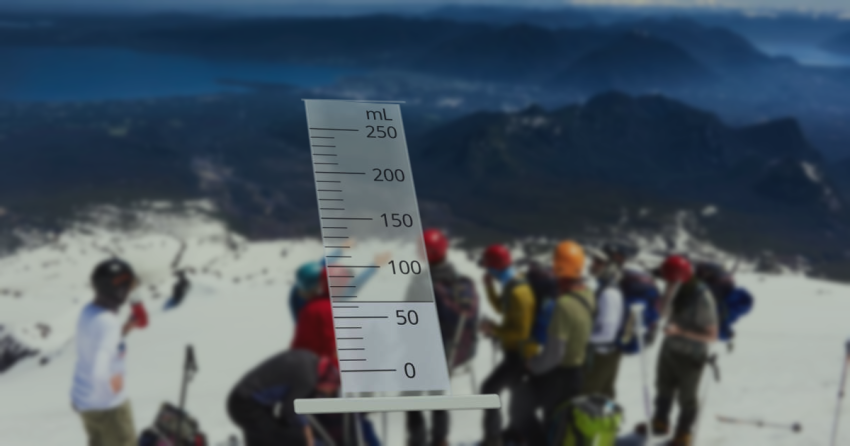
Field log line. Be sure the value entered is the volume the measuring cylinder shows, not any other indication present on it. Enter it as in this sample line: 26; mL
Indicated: 65; mL
